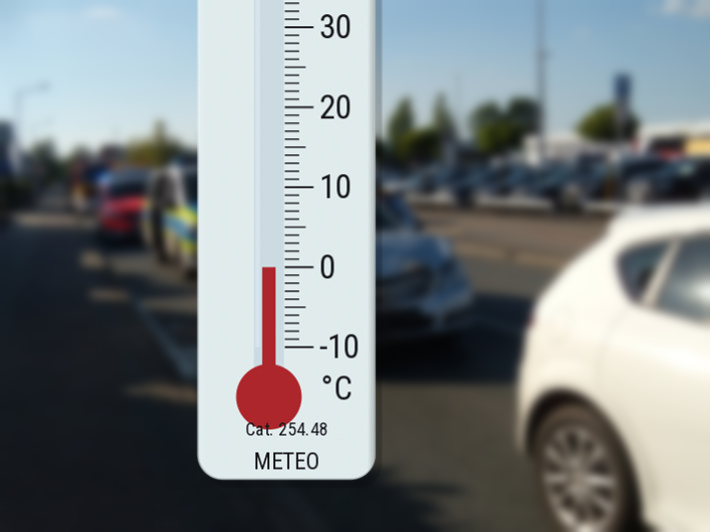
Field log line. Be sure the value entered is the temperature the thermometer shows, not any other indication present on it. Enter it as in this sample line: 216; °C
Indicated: 0; °C
